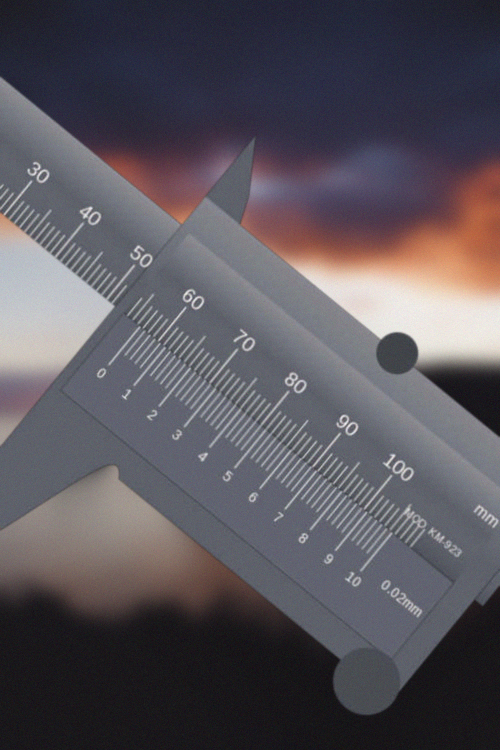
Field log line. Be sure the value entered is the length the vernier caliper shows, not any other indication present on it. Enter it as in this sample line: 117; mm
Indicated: 56.5; mm
